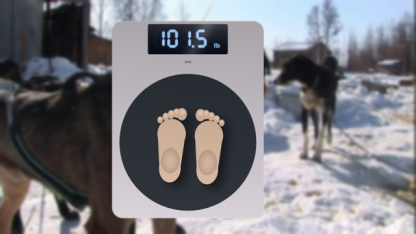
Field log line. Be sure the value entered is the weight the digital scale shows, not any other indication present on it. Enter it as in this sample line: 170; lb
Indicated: 101.5; lb
